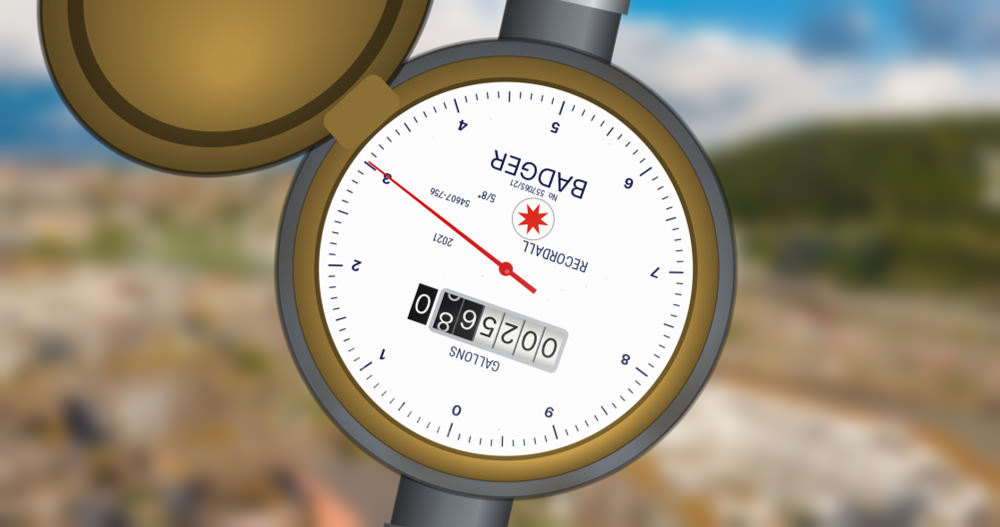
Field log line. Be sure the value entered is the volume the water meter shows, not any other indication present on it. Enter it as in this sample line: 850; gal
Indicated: 25683.0; gal
